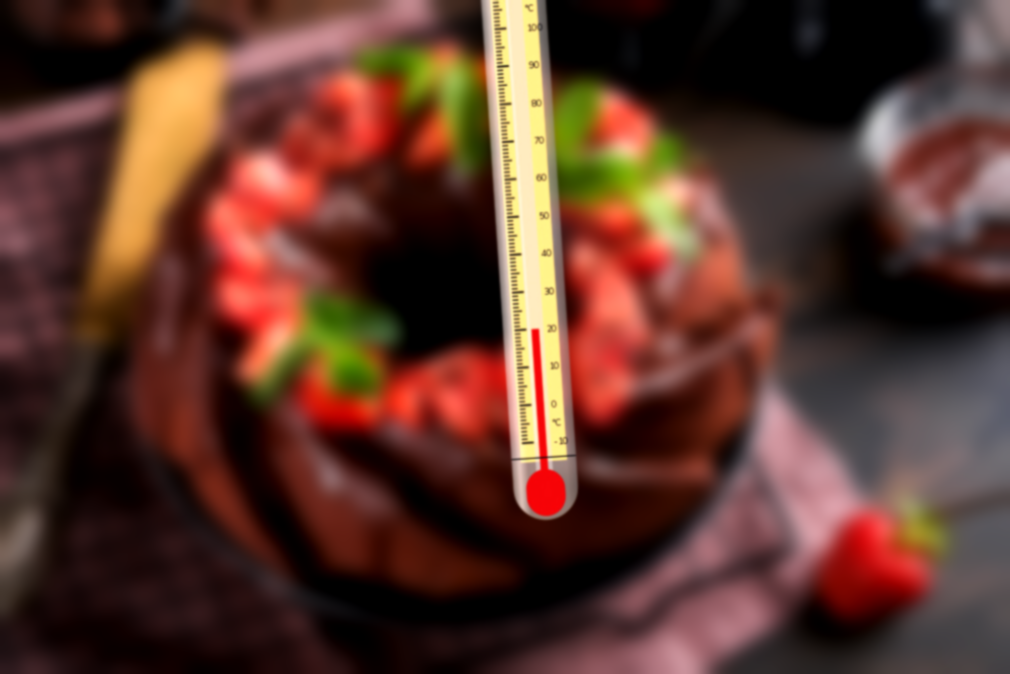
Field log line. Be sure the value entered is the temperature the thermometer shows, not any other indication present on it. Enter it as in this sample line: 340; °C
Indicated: 20; °C
